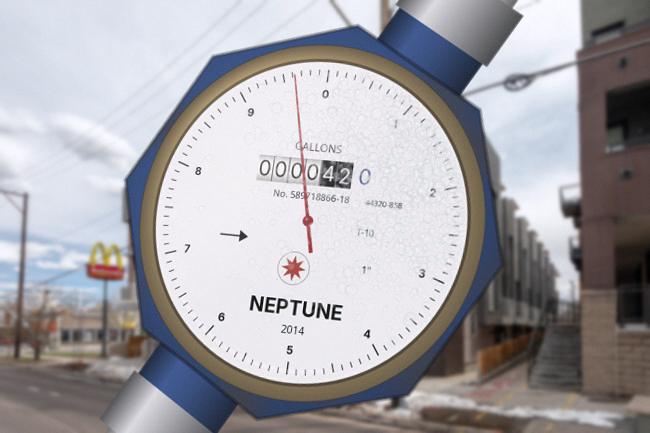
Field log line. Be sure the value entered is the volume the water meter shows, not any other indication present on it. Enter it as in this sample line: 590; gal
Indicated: 419.6; gal
